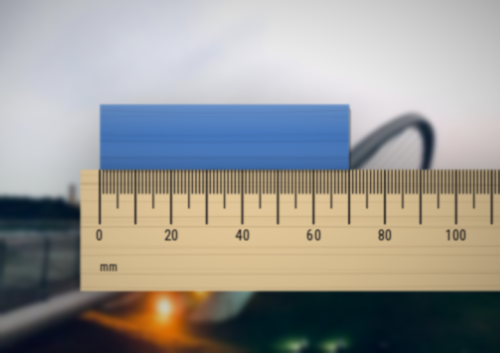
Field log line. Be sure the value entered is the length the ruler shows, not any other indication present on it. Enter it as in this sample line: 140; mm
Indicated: 70; mm
